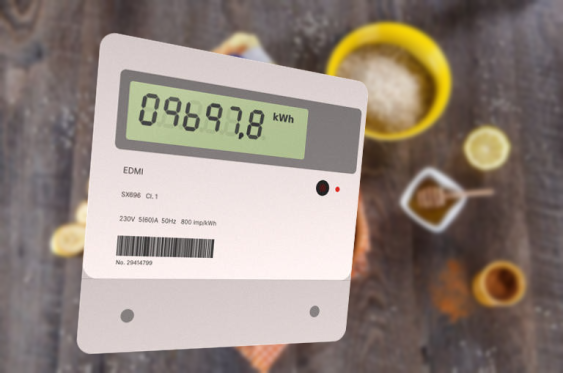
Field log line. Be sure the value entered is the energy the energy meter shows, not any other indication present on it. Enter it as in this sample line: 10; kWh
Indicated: 9697.8; kWh
